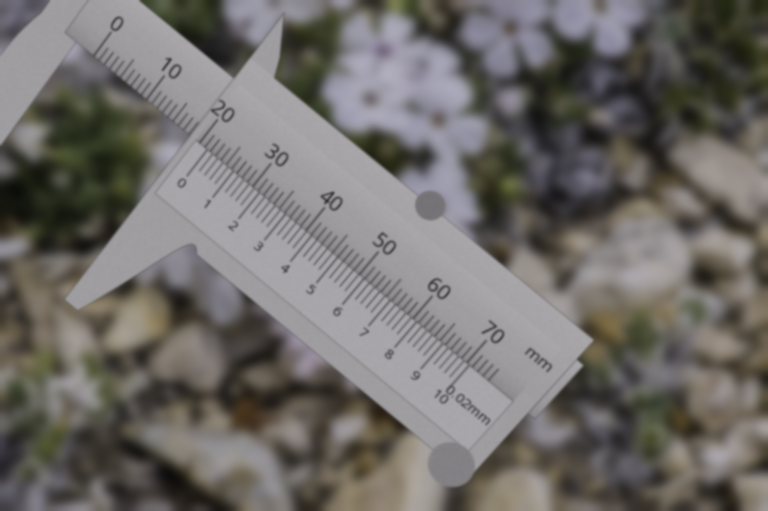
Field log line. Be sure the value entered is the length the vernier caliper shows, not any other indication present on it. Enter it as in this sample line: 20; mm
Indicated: 21.5; mm
